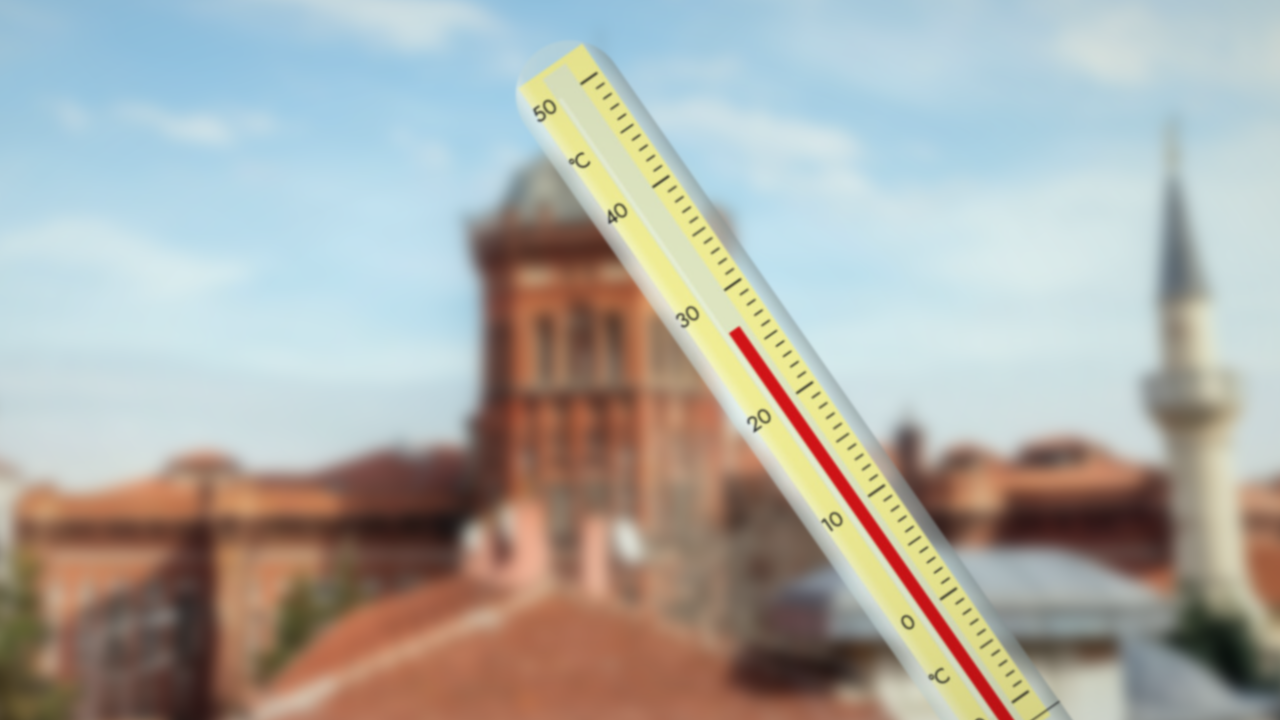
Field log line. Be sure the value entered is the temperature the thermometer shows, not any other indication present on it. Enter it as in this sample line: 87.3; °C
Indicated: 27; °C
